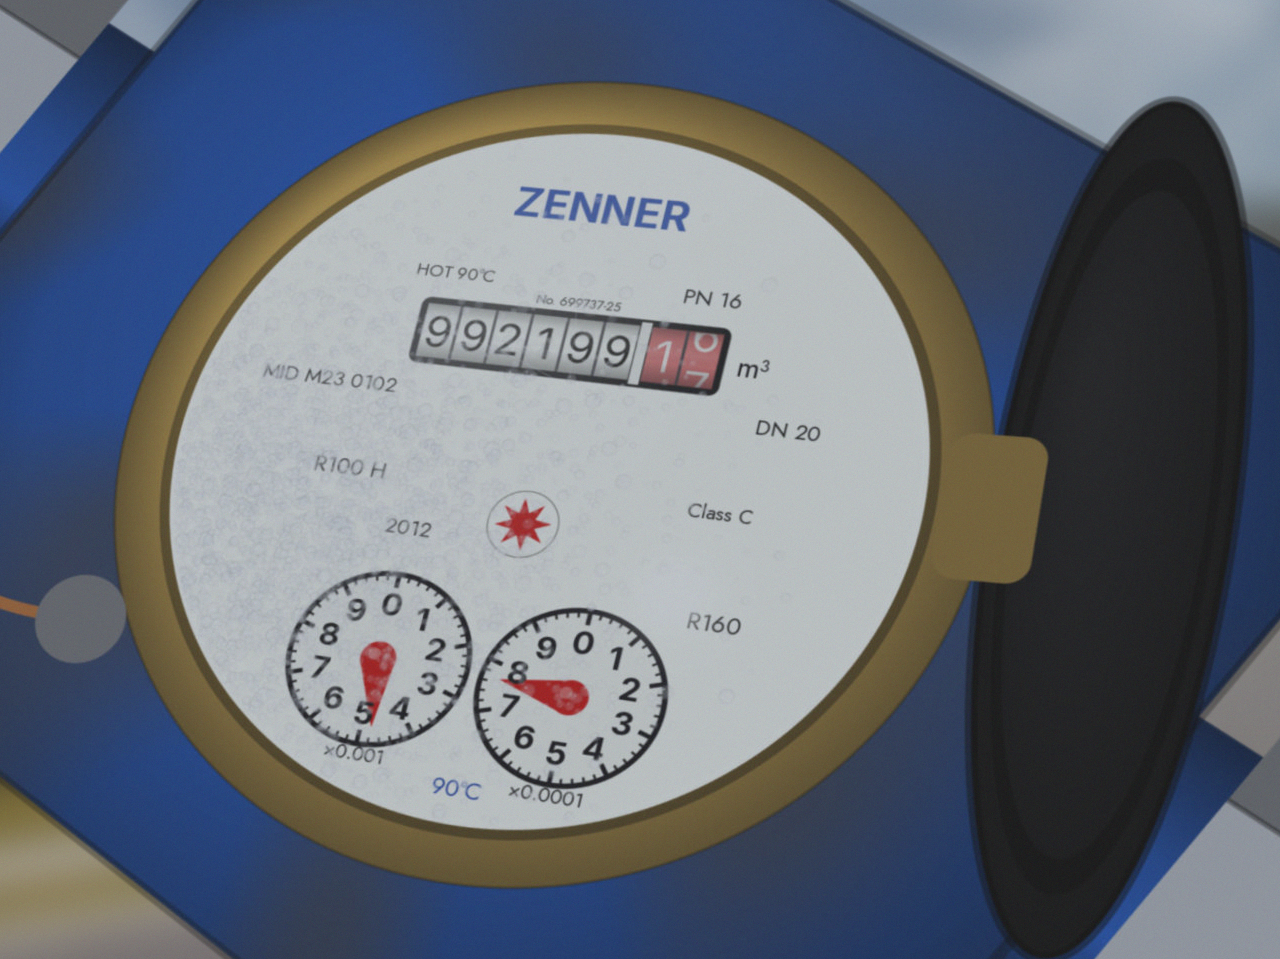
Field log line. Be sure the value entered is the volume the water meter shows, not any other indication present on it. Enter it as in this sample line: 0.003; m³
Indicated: 992199.1647; m³
